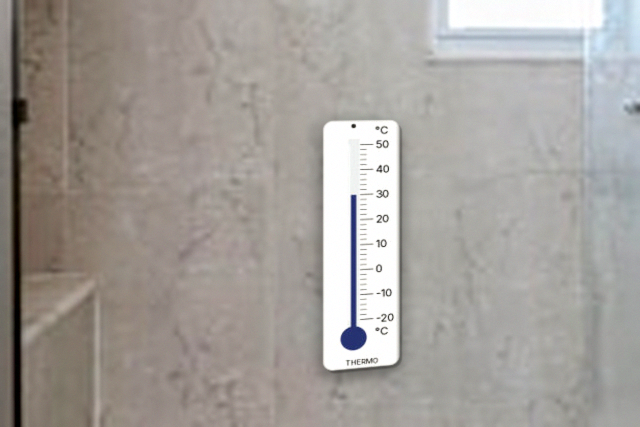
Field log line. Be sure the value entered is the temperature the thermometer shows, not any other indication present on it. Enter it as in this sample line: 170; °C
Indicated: 30; °C
